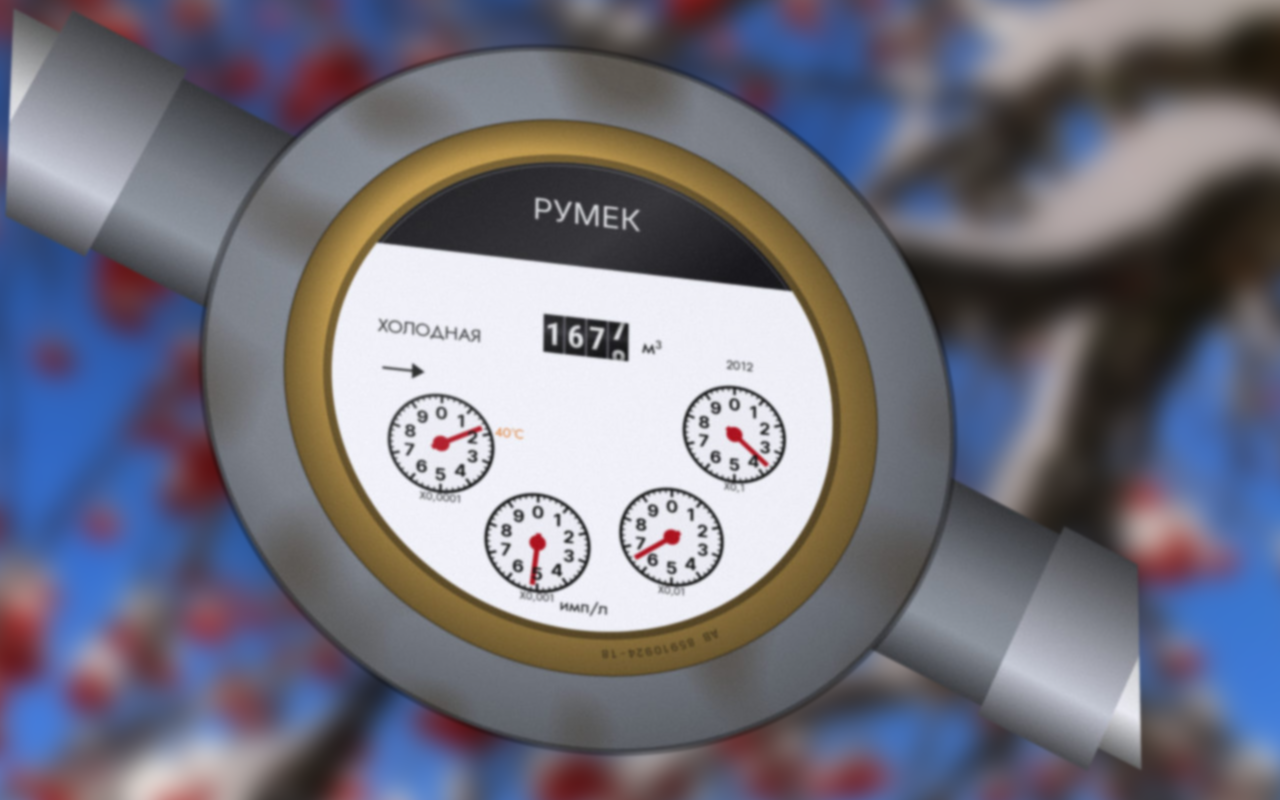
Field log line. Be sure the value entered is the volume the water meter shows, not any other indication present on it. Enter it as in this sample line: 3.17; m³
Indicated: 1677.3651; m³
